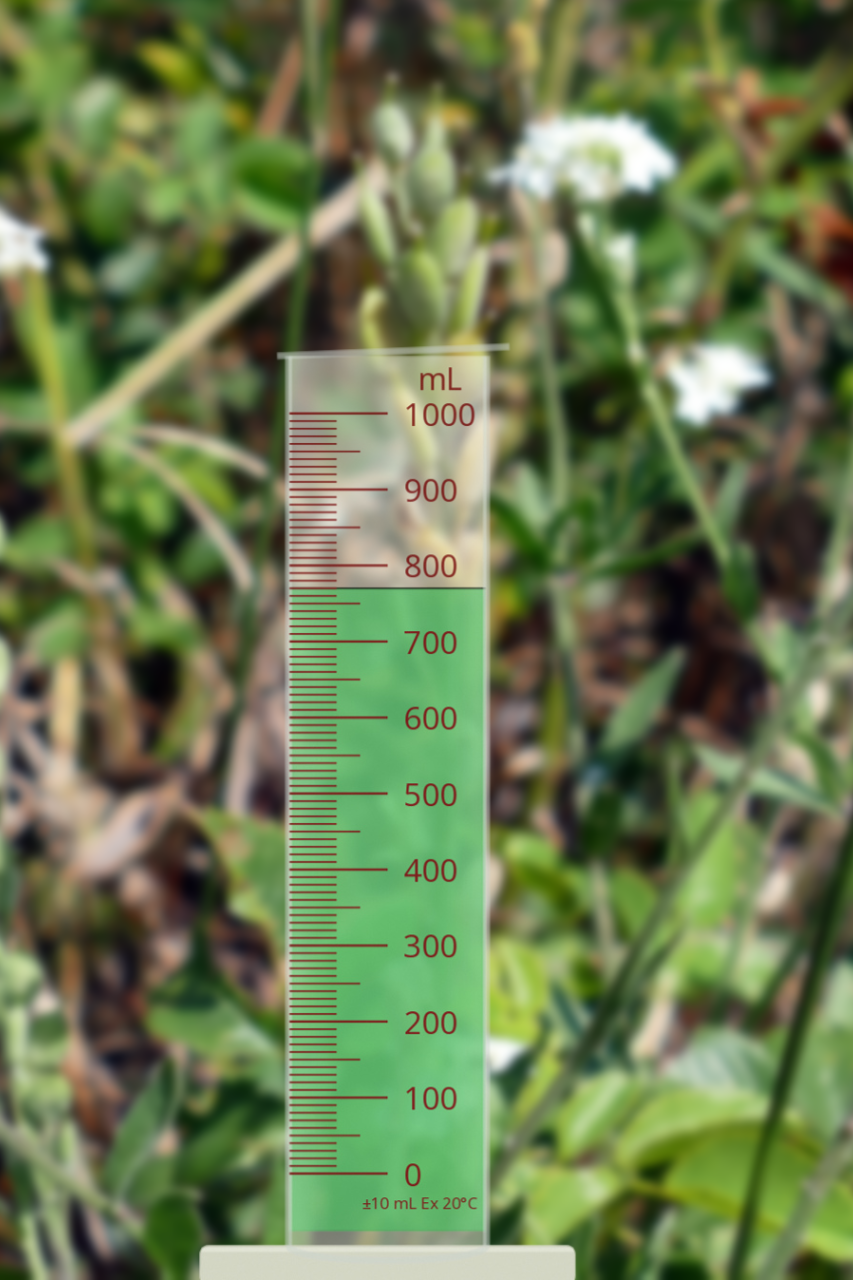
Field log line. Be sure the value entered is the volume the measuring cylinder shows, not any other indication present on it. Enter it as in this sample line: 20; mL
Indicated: 770; mL
